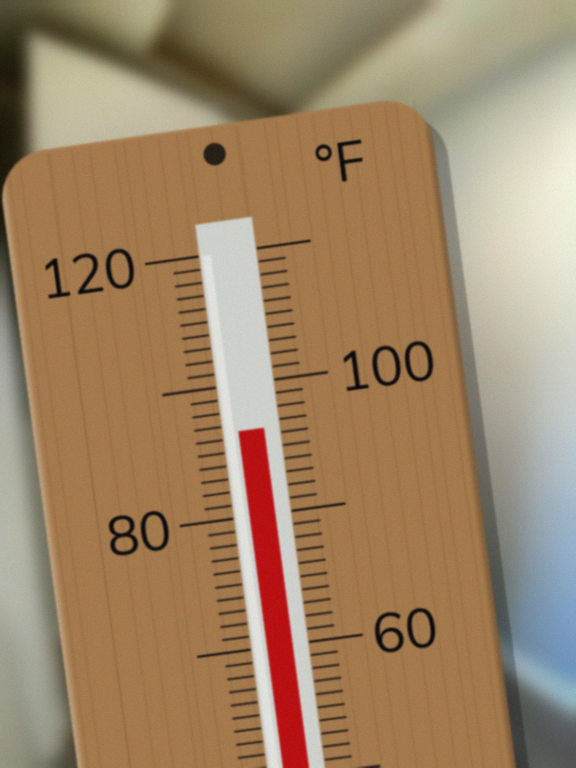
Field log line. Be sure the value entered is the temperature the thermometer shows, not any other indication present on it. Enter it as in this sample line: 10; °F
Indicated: 93; °F
